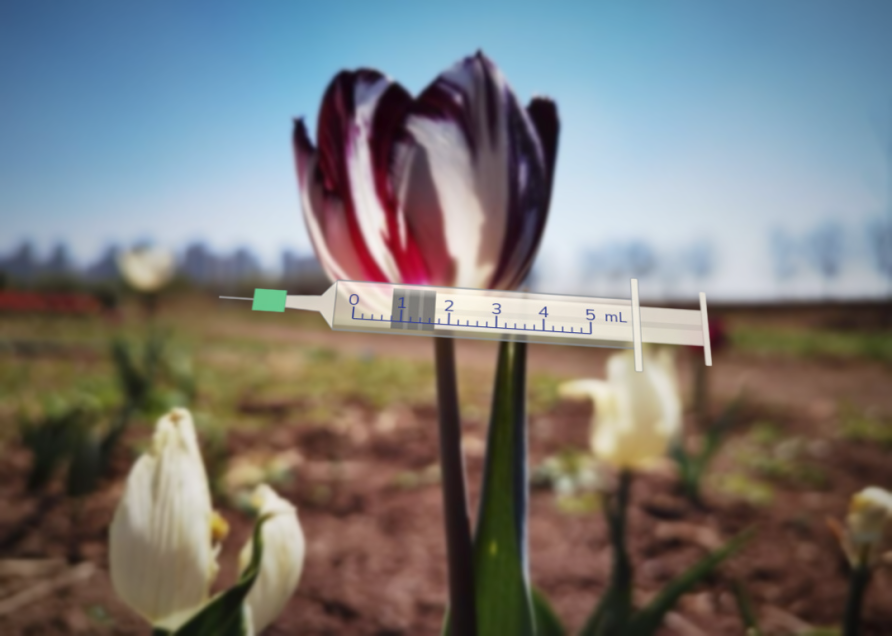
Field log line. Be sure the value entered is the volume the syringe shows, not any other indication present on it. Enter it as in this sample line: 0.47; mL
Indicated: 0.8; mL
